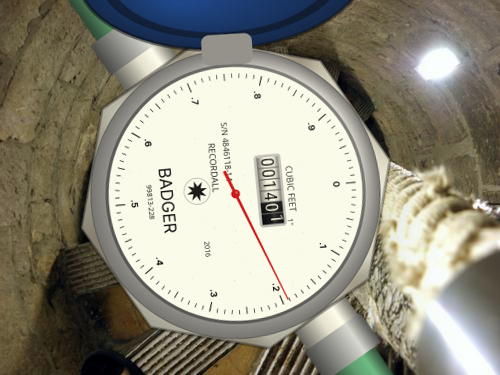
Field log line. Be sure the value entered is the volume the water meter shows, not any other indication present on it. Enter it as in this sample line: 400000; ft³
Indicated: 1401.19; ft³
